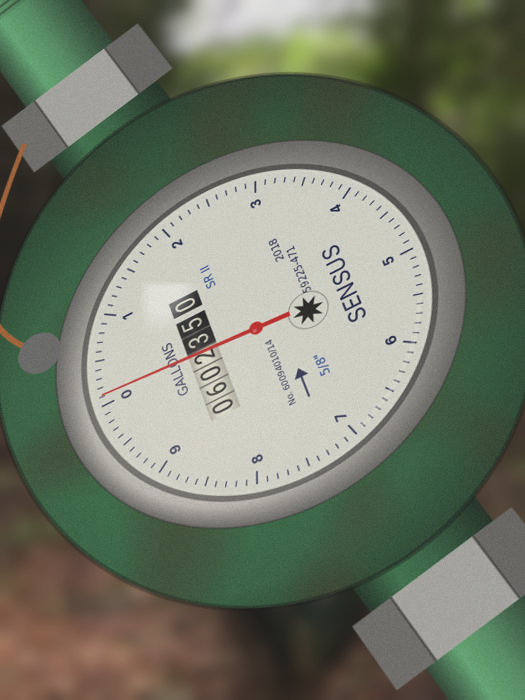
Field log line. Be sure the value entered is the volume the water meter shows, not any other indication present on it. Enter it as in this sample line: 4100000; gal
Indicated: 602350.1; gal
